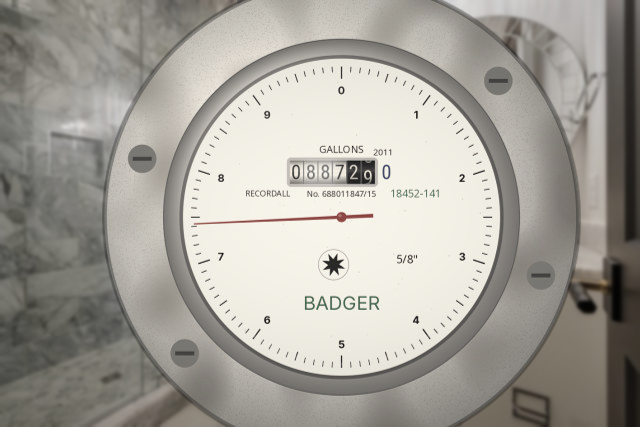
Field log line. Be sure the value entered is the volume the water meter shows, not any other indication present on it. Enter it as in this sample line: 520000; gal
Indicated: 887287.4; gal
